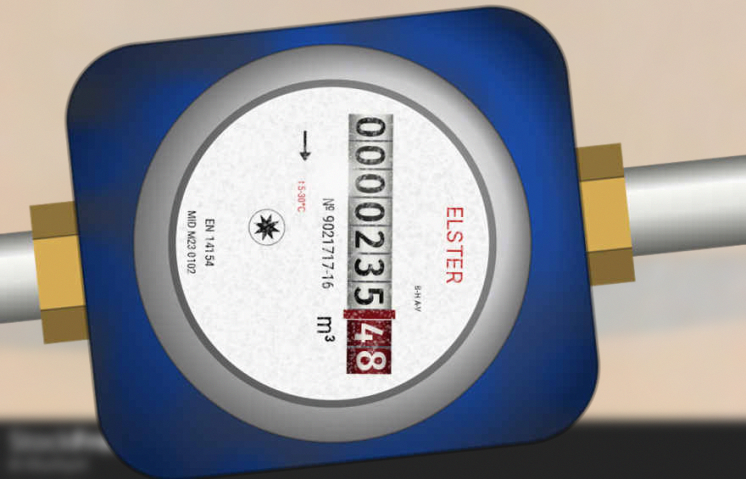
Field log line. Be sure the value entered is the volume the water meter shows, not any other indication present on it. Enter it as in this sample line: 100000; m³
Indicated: 235.48; m³
